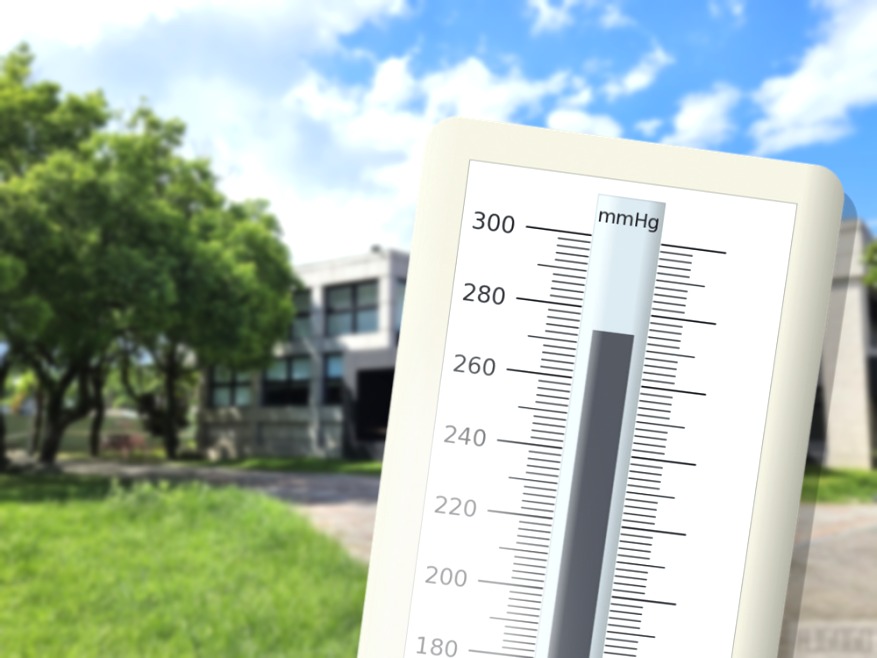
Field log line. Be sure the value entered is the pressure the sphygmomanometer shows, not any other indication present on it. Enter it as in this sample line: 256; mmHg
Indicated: 274; mmHg
